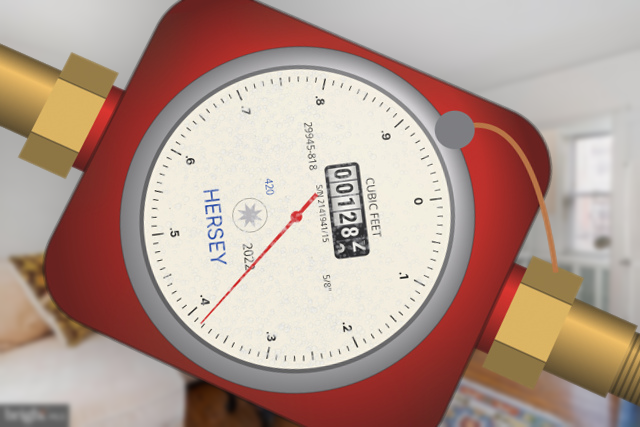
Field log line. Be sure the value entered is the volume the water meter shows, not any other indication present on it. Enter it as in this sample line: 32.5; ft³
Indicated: 1282.38; ft³
